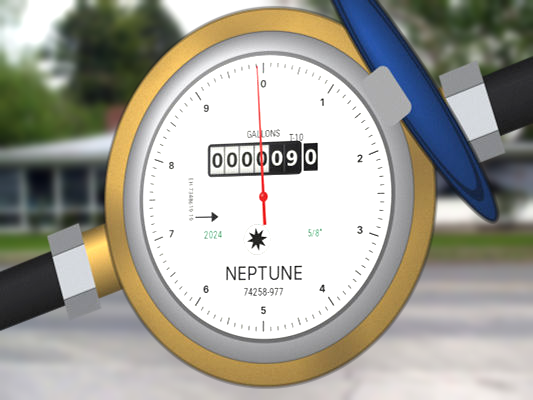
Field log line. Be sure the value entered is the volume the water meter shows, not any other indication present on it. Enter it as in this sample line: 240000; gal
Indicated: 89.9; gal
